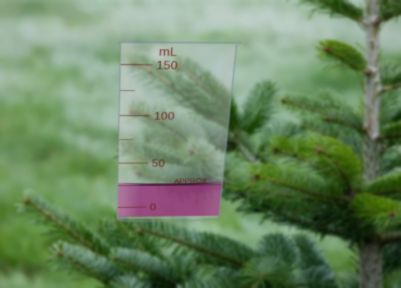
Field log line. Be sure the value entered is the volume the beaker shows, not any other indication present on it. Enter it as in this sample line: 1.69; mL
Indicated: 25; mL
